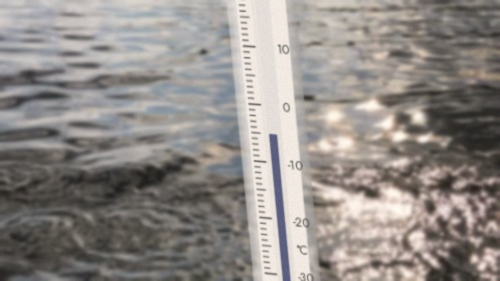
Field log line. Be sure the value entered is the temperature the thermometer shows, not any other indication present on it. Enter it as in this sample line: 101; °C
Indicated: -5; °C
